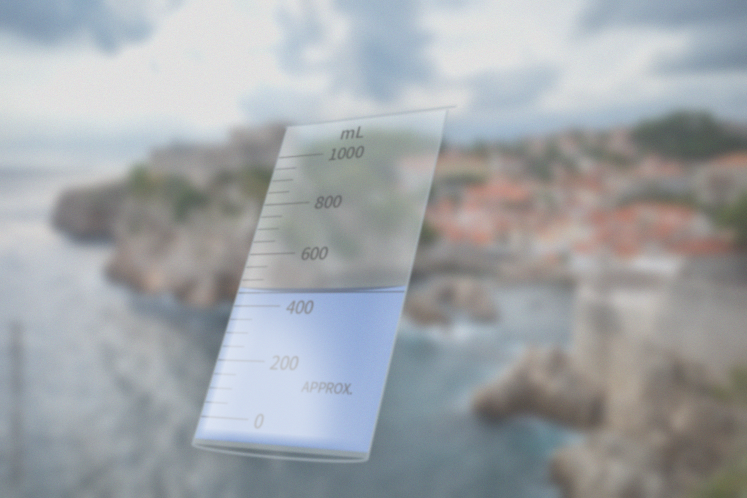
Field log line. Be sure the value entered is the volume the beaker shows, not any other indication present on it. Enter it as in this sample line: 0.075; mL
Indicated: 450; mL
